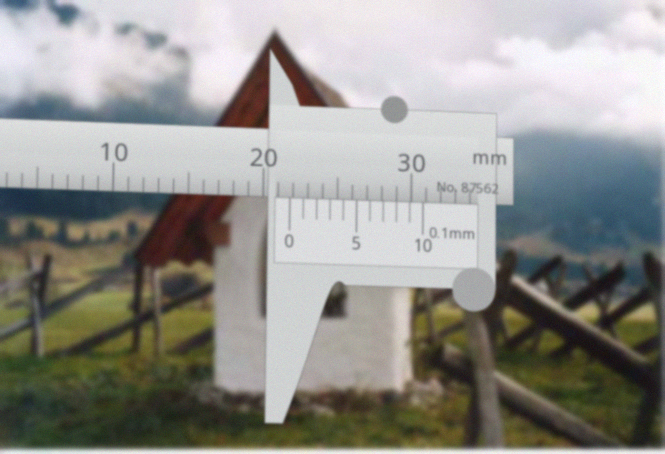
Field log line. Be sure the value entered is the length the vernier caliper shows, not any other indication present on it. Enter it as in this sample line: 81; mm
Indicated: 21.8; mm
